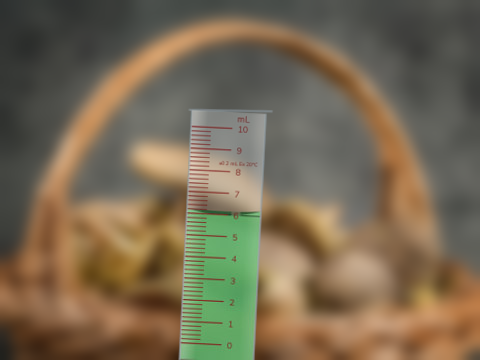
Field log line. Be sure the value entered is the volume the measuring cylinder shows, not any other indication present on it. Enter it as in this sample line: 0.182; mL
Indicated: 6; mL
